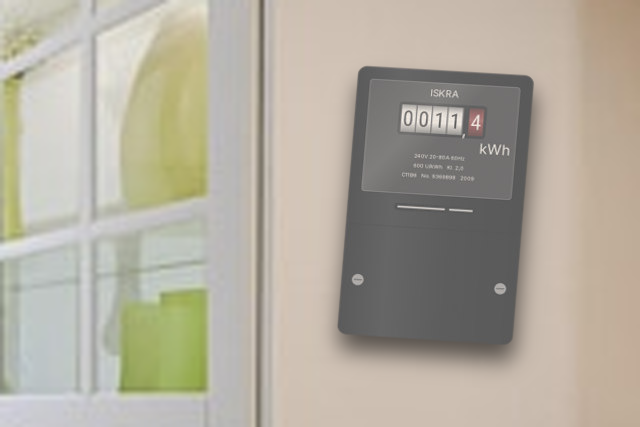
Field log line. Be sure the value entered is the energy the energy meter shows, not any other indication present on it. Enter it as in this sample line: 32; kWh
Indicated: 11.4; kWh
